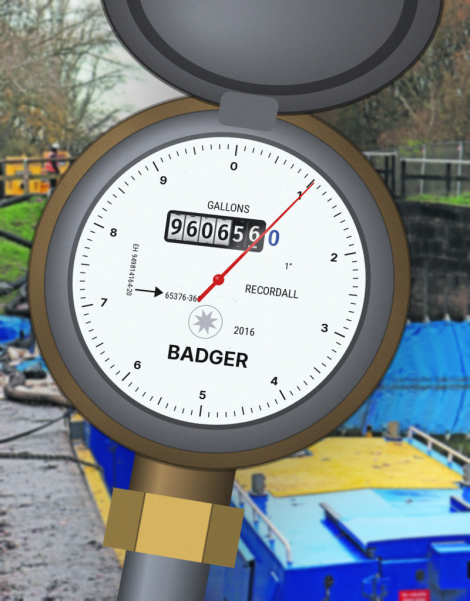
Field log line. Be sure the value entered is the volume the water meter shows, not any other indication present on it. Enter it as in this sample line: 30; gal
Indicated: 9606561.0; gal
